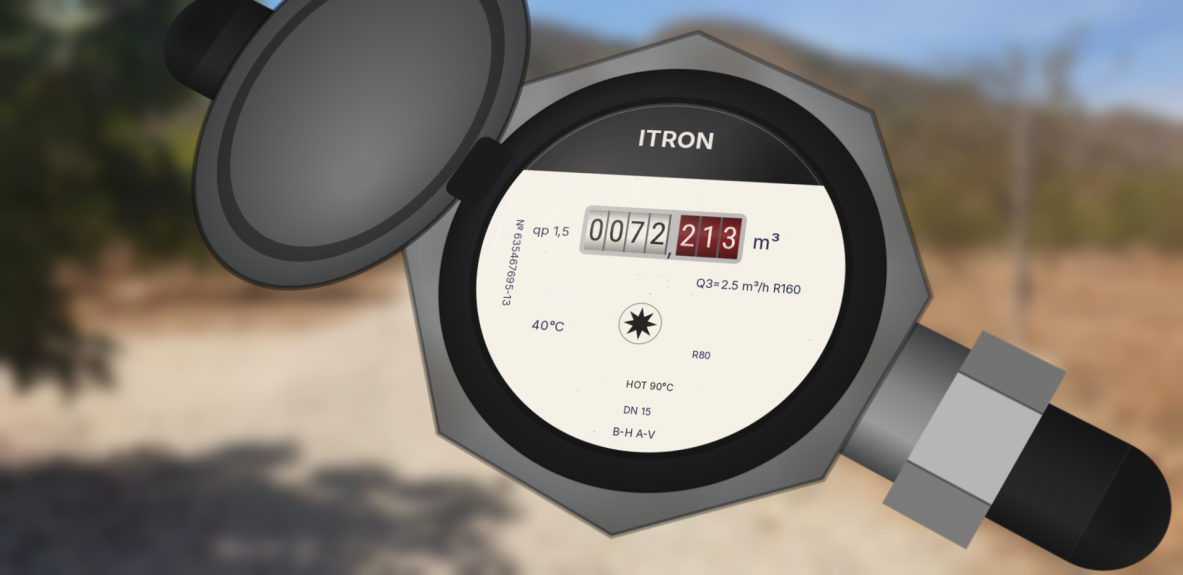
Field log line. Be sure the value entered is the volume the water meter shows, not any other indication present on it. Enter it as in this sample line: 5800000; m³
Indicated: 72.213; m³
